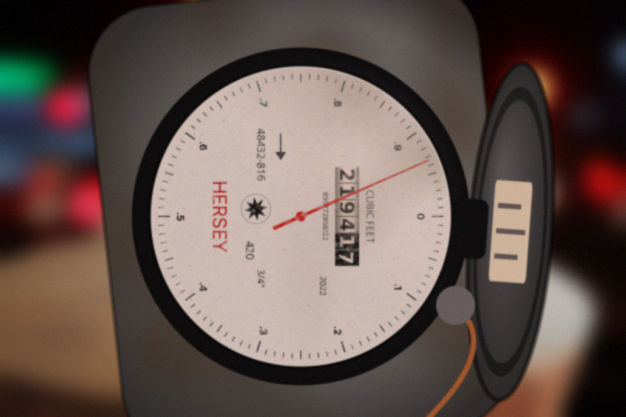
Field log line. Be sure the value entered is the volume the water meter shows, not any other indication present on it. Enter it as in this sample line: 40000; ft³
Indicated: 219416.93; ft³
